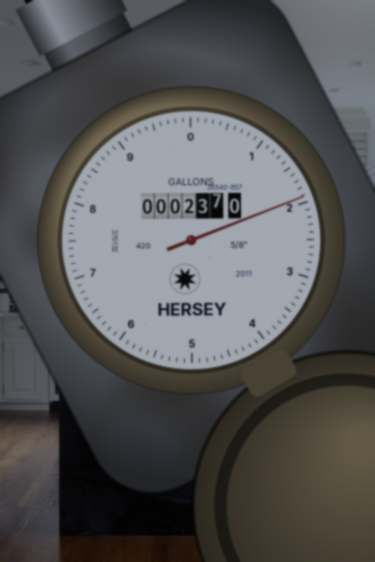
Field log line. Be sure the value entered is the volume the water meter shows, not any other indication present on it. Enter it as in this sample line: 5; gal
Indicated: 2371.9; gal
